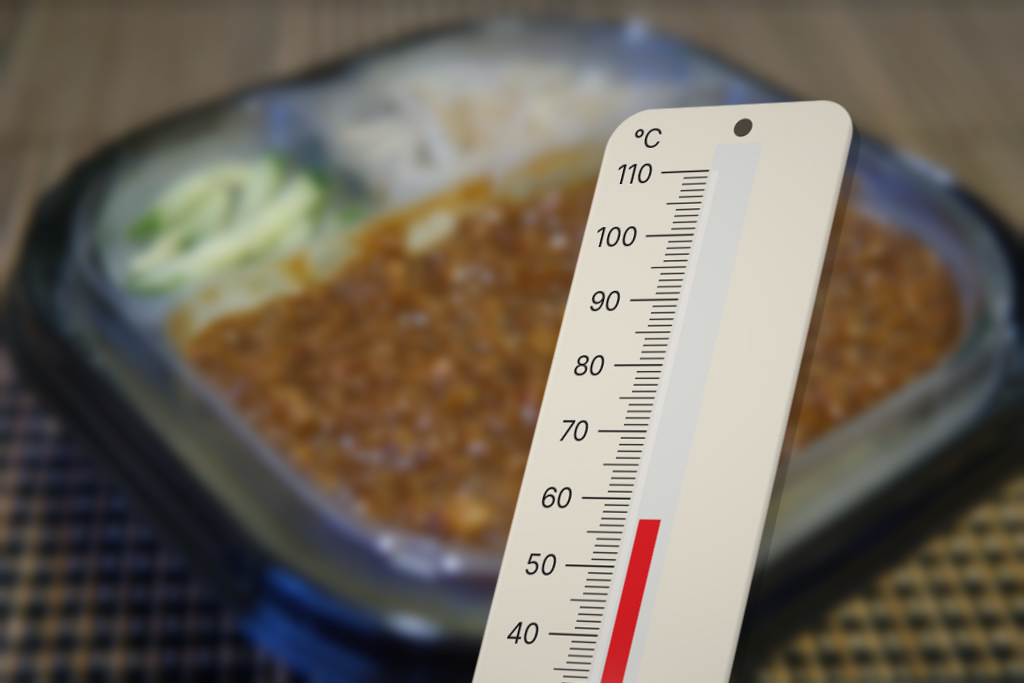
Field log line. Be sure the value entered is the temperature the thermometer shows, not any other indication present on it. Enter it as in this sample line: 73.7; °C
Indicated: 57; °C
